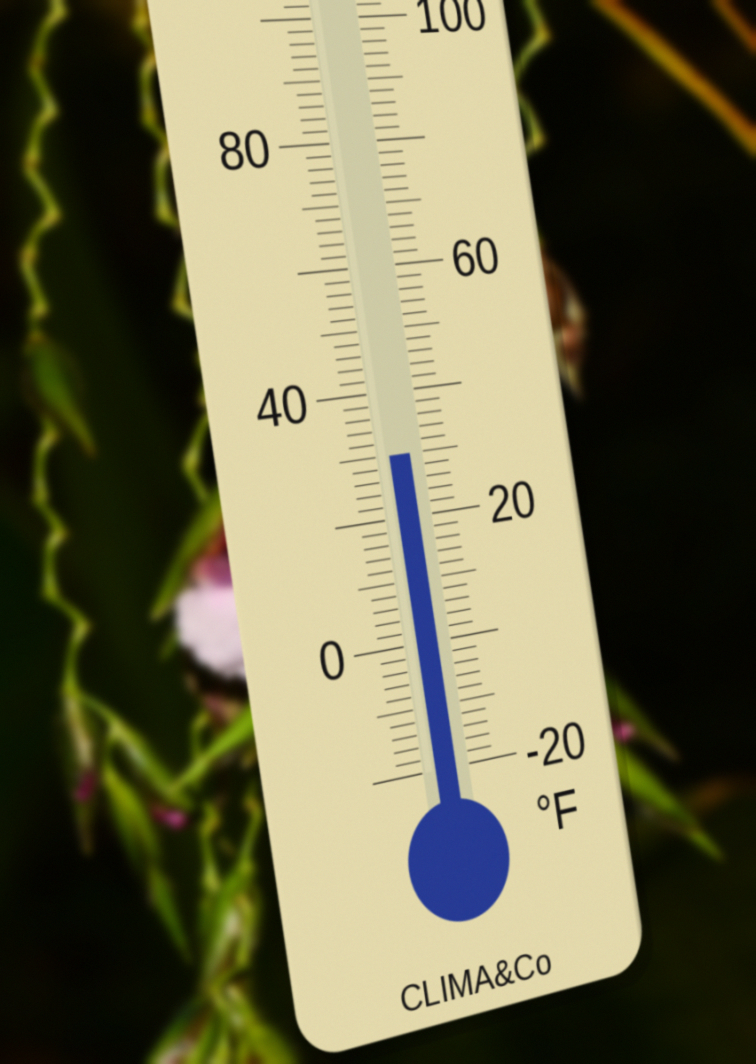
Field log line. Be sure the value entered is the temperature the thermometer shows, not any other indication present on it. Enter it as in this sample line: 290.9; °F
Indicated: 30; °F
